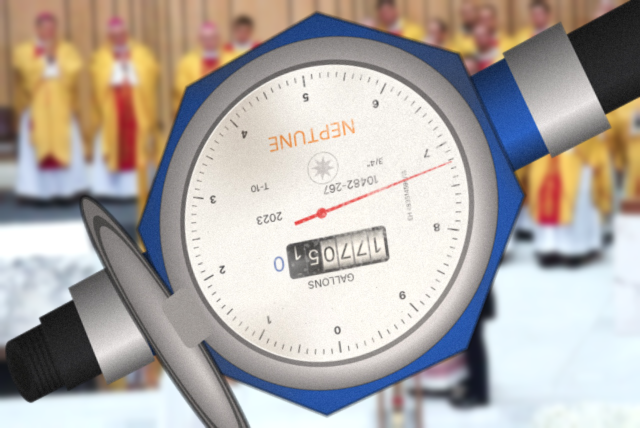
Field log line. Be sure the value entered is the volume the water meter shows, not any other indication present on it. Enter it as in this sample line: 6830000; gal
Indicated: 1770507.2; gal
